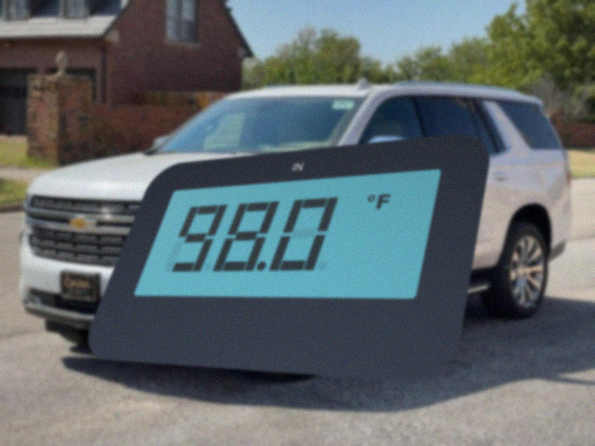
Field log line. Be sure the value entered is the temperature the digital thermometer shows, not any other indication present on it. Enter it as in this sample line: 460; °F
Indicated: 98.0; °F
